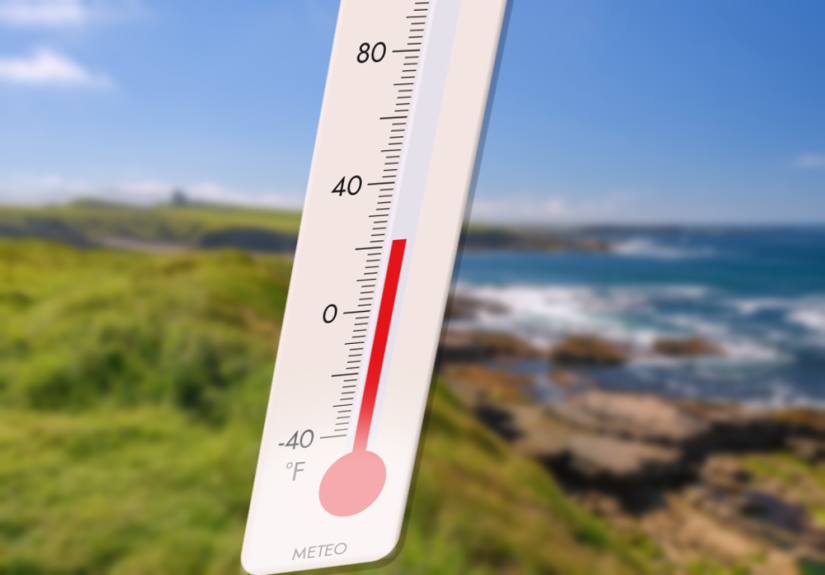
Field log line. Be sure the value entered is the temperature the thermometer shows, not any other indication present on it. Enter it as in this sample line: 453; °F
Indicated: 22; °F
